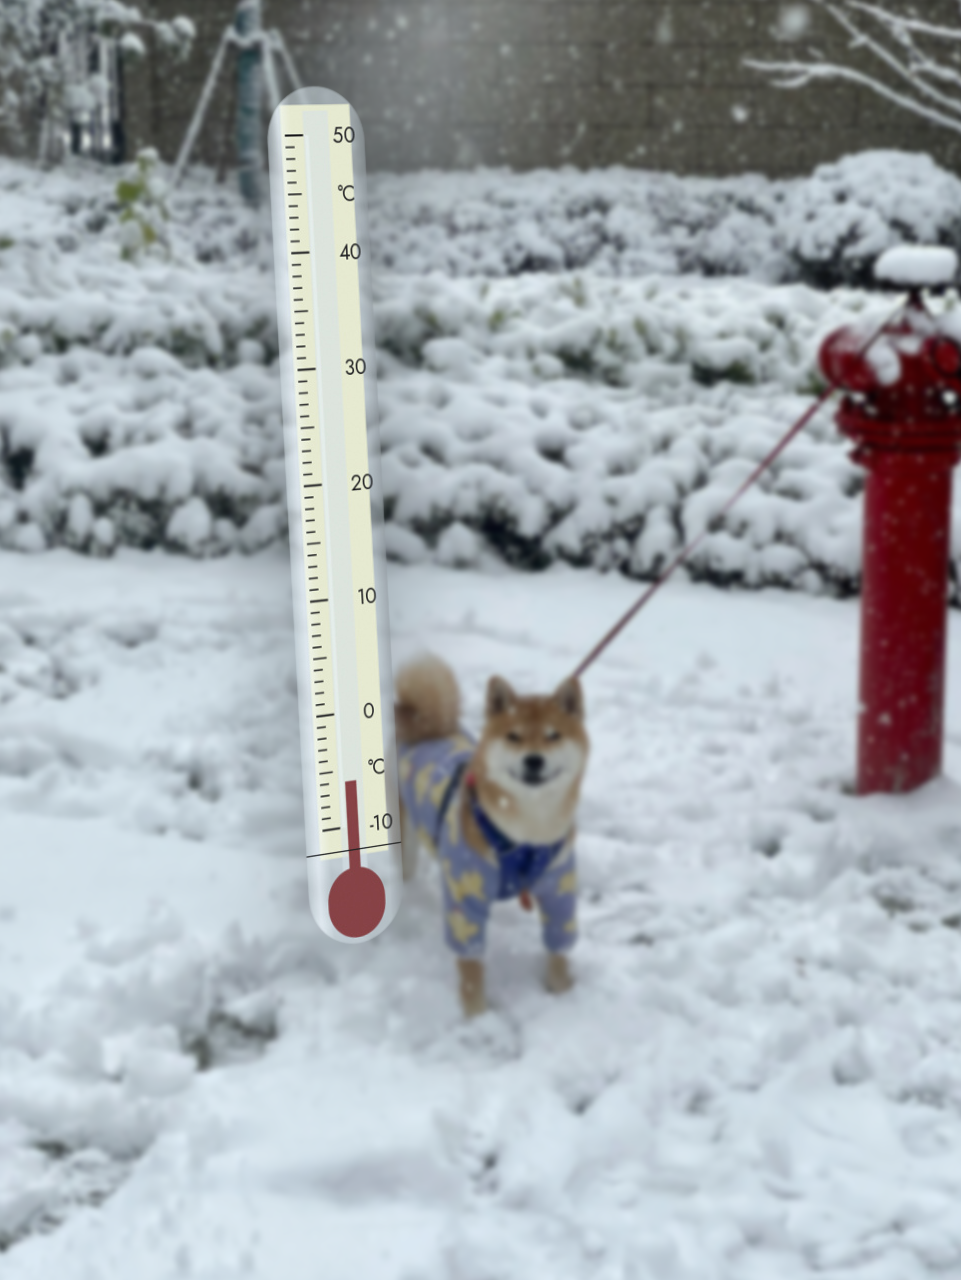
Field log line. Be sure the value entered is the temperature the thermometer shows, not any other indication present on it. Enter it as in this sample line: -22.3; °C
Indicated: -6; °C
